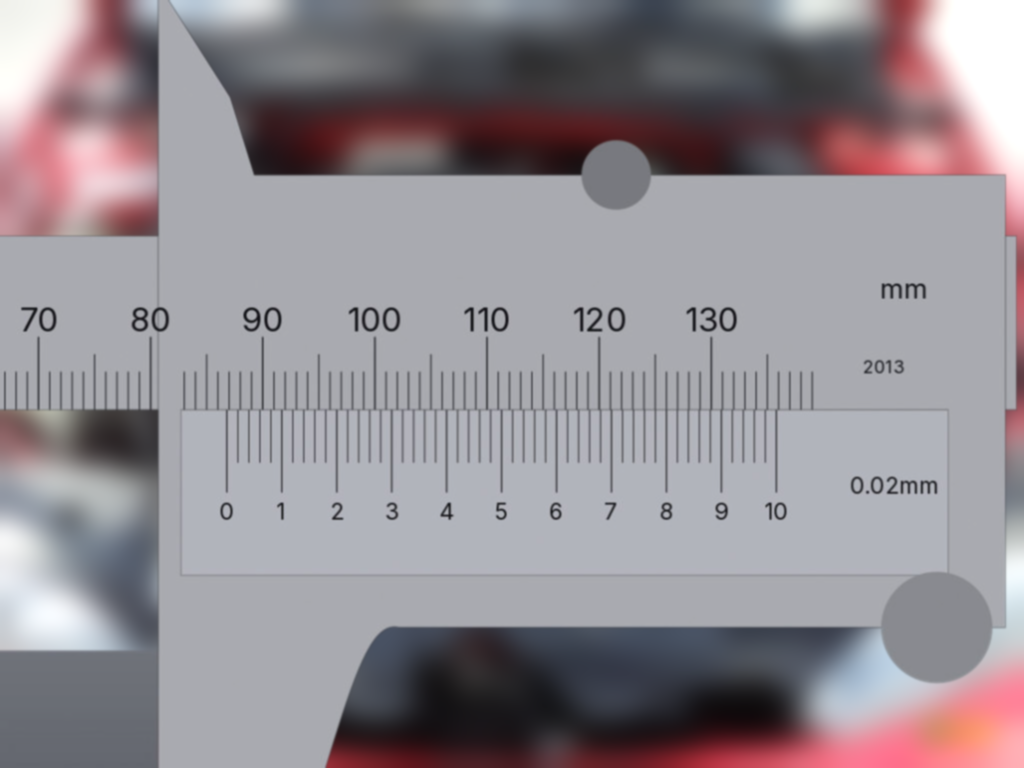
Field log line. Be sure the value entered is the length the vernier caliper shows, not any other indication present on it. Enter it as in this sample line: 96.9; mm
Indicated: 86.8; mm
